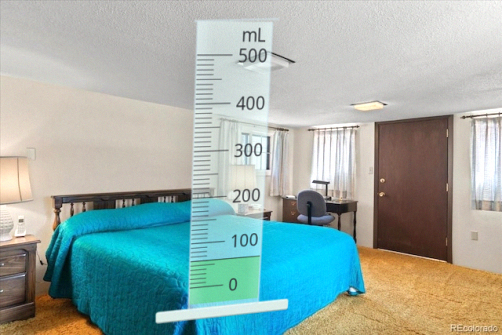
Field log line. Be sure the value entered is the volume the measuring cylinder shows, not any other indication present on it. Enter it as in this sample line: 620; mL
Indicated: 60; mL
